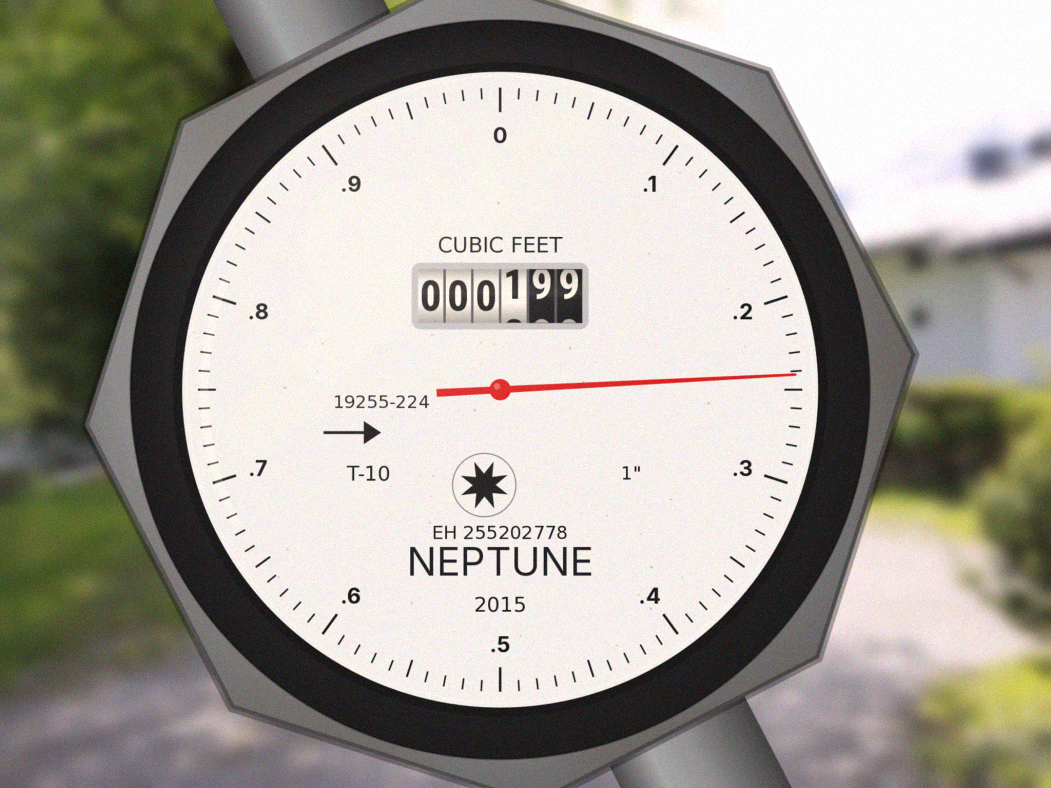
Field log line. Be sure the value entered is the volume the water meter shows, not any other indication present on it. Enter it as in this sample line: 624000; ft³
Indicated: 199.24; ft³
